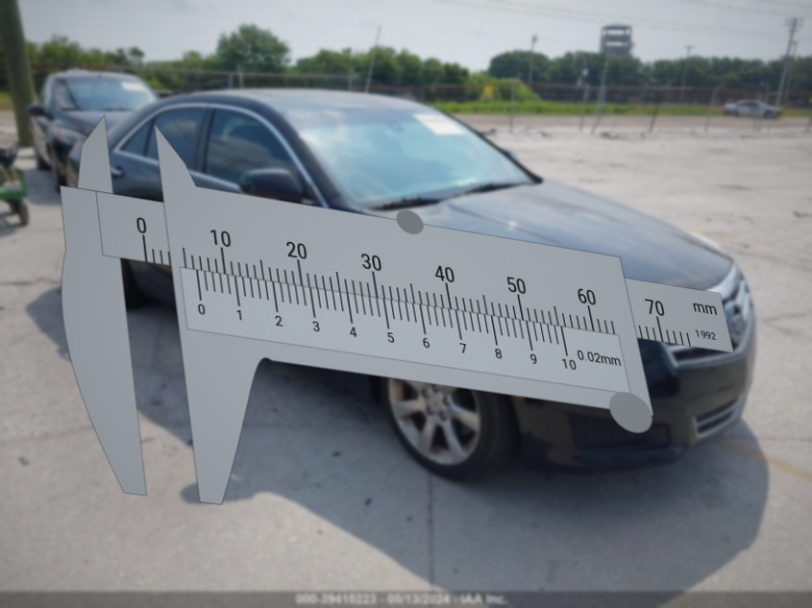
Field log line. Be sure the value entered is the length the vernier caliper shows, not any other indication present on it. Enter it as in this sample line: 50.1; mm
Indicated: 6.4; mm
